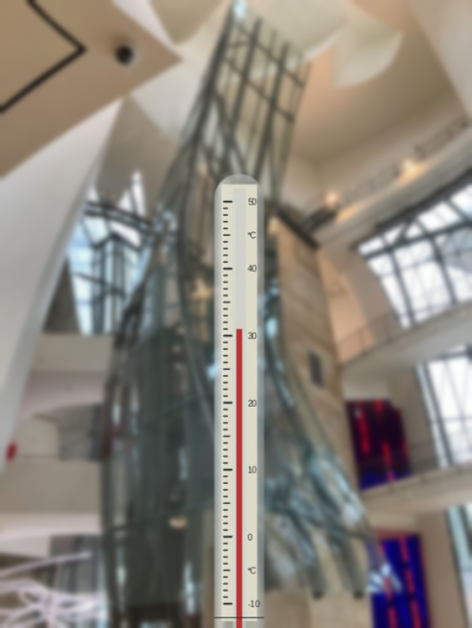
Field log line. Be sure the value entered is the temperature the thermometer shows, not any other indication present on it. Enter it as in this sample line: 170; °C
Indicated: 31; °C
